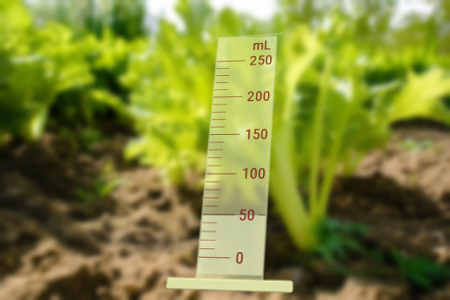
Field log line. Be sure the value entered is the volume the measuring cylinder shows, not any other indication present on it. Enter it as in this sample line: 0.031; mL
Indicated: 50; mL
